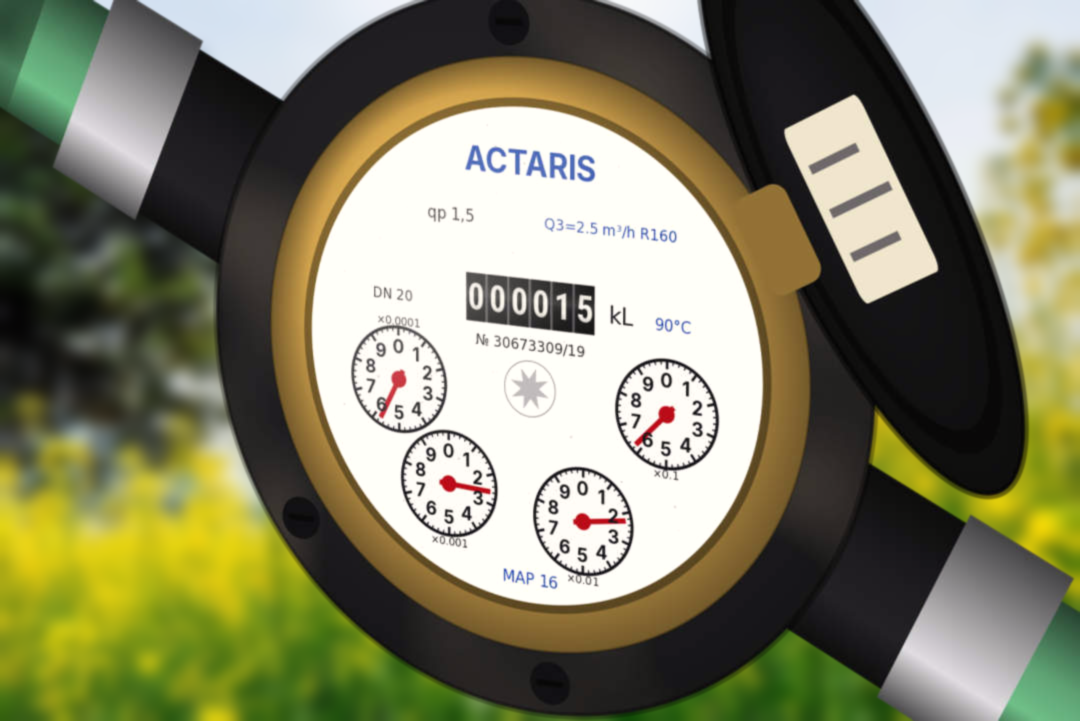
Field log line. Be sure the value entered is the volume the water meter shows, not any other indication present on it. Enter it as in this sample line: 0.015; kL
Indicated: 15.6225; kL
